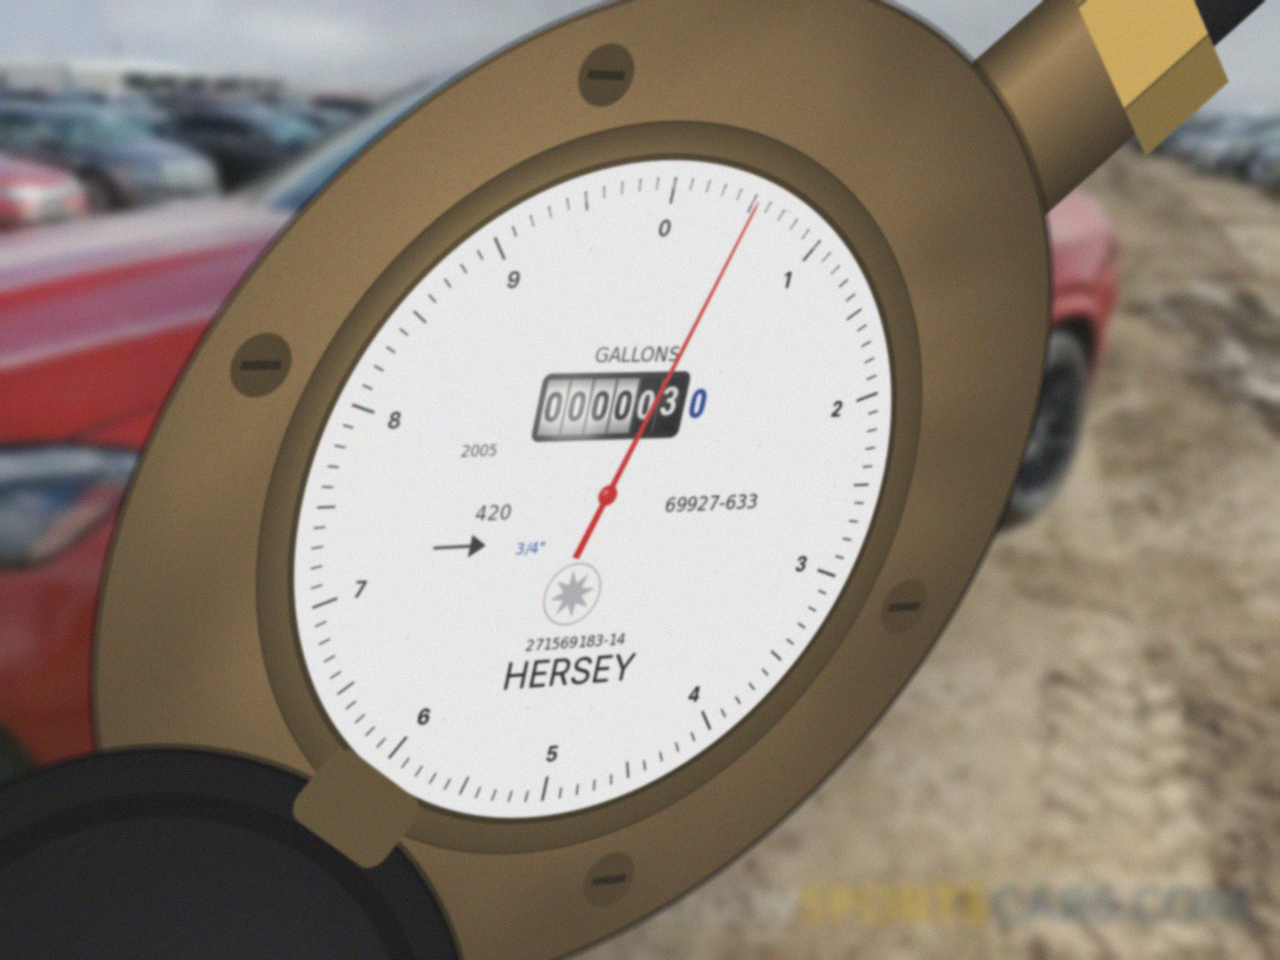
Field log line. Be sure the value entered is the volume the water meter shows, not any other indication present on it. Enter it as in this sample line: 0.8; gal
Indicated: 30.5; gal
